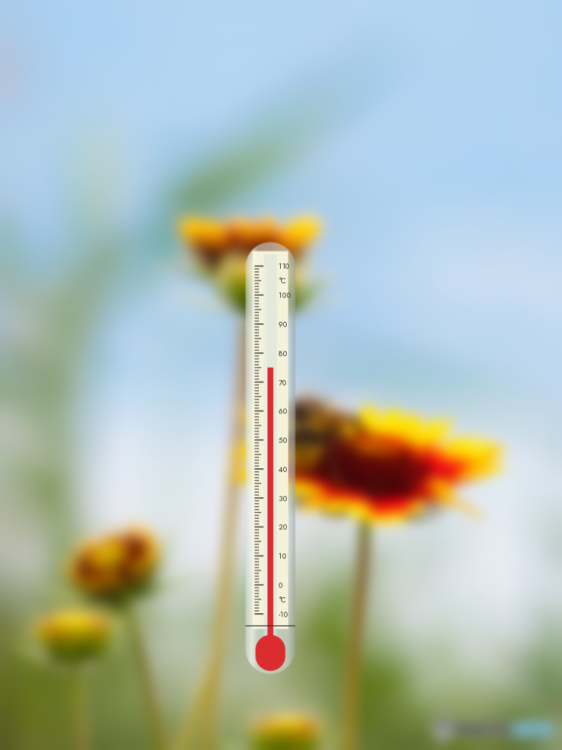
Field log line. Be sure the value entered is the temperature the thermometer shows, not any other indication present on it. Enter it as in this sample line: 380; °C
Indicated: 75; °C
